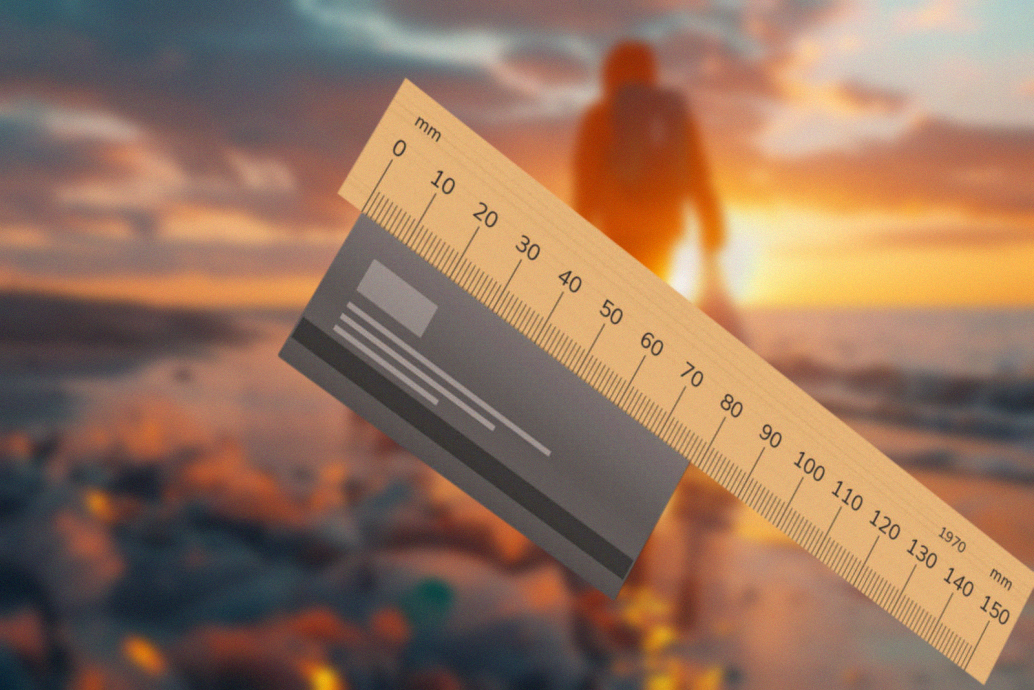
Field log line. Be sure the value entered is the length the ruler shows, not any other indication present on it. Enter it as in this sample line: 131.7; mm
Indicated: 78; mm
